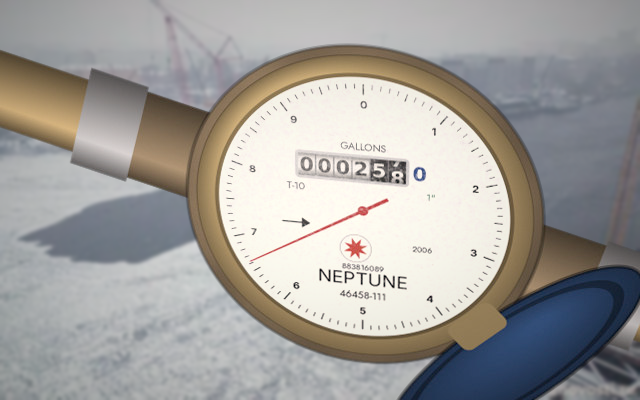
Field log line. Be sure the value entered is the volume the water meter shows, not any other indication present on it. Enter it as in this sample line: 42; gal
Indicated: 2576.6; gal
